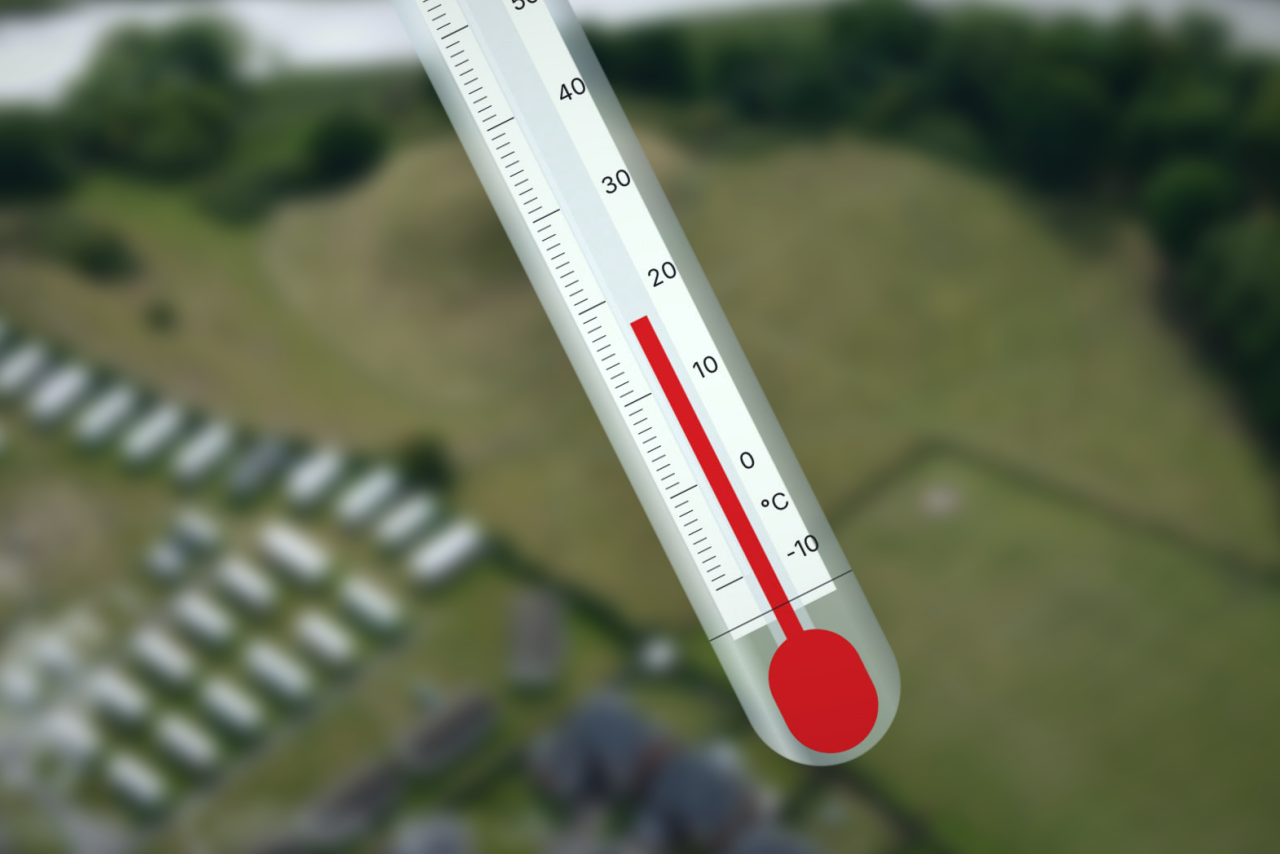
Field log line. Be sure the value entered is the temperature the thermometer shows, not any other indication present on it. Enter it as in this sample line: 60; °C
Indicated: 17; °C
